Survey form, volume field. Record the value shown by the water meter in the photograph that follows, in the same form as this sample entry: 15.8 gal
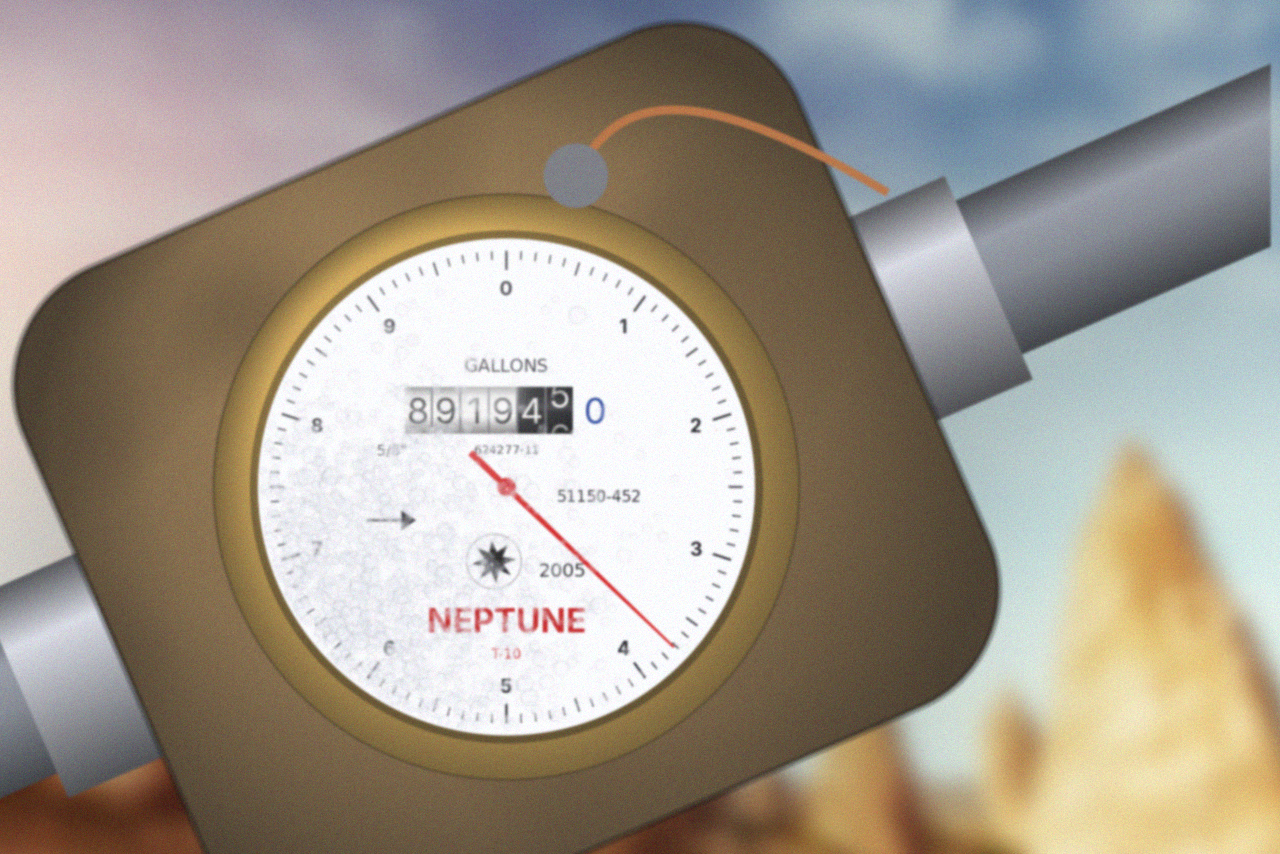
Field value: 8919453.7 gal
